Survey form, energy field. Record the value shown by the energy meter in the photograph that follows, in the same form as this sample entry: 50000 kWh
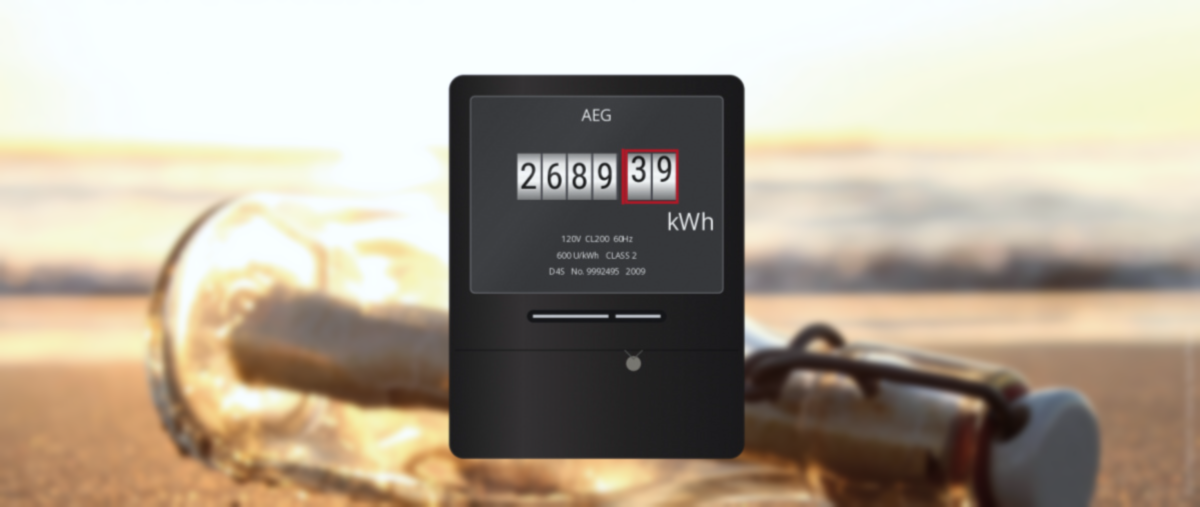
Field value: 2689.39 kWh
